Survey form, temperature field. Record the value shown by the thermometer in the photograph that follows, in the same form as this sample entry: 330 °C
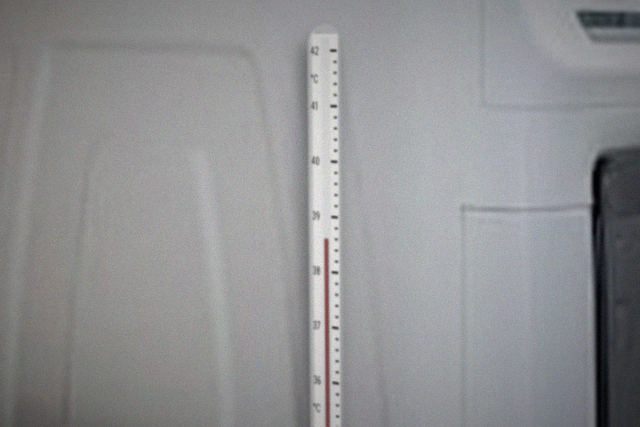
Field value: 38.6 °C
